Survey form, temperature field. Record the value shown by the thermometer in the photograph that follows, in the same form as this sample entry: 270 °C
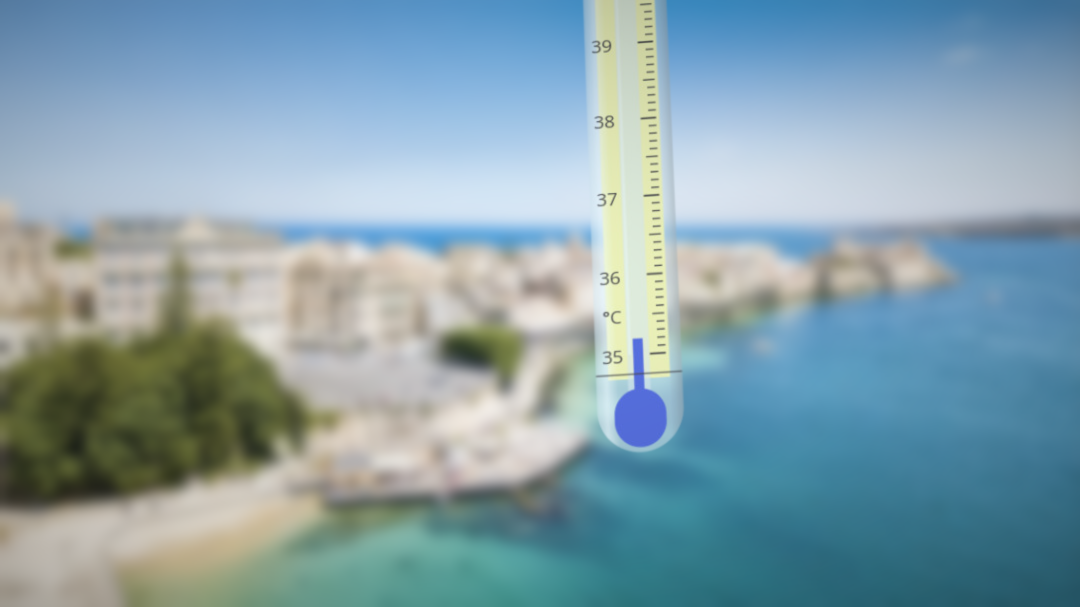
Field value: 35.2 °C
